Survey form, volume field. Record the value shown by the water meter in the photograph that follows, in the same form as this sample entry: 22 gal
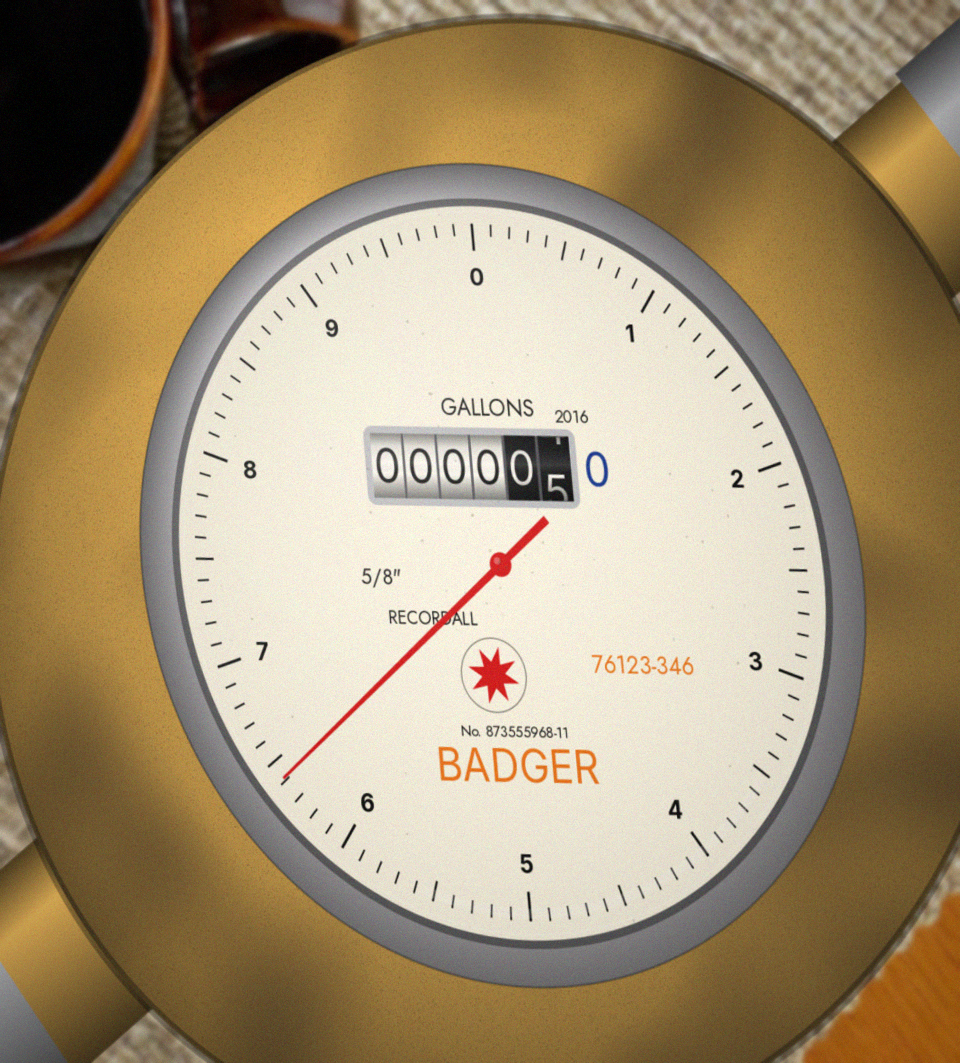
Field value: 46.4 gal
